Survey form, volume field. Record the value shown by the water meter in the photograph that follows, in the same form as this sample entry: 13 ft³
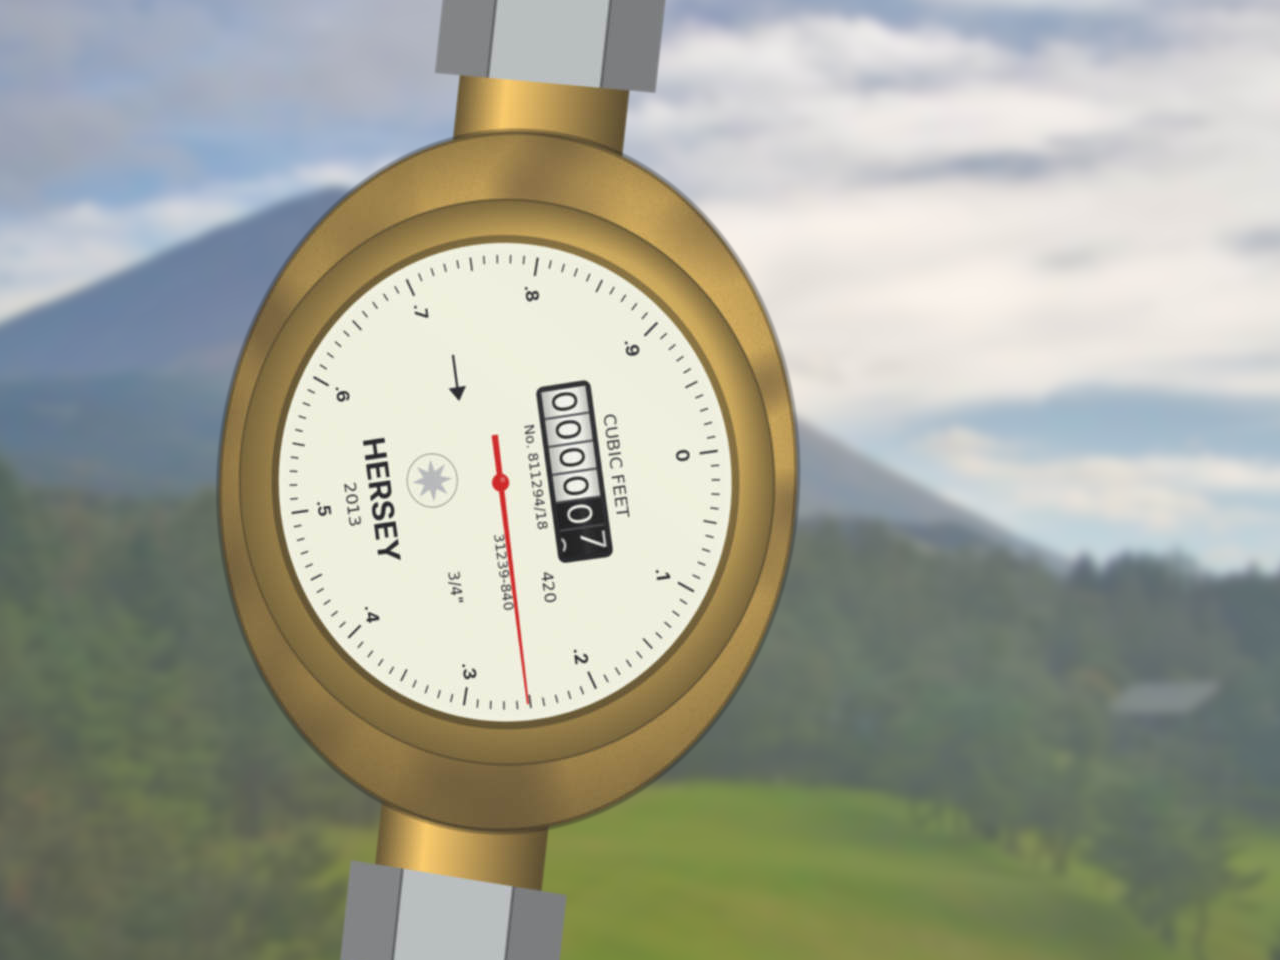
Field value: 7.25 ft³
